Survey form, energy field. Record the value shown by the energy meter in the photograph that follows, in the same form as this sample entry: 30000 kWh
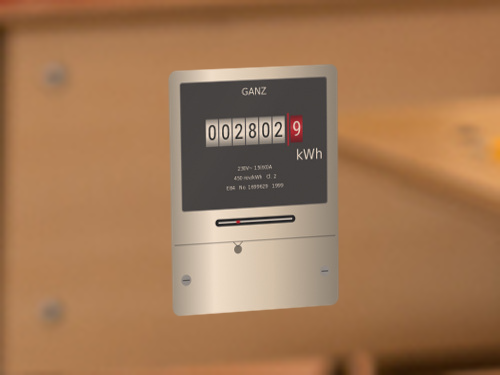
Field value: 2802.9 kWh
